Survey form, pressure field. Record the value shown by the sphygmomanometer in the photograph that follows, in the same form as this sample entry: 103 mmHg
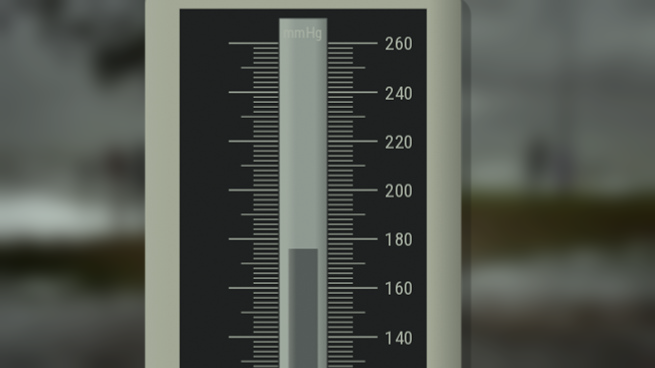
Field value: 176 mmHg
